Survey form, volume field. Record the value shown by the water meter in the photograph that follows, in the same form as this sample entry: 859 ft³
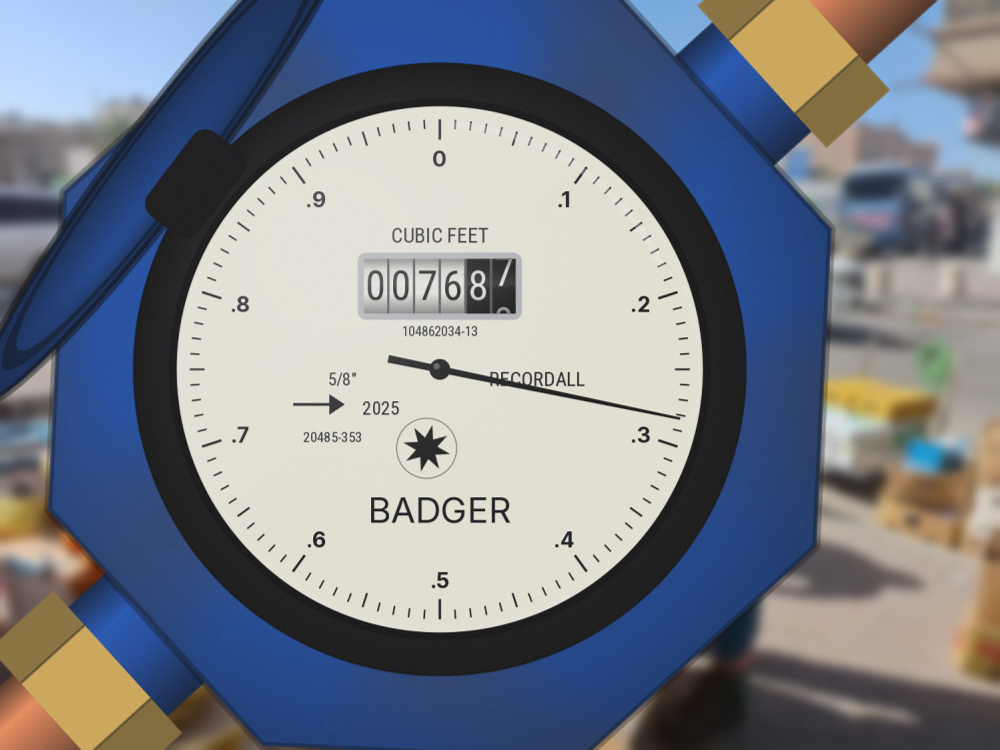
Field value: 7687.28 ft³
